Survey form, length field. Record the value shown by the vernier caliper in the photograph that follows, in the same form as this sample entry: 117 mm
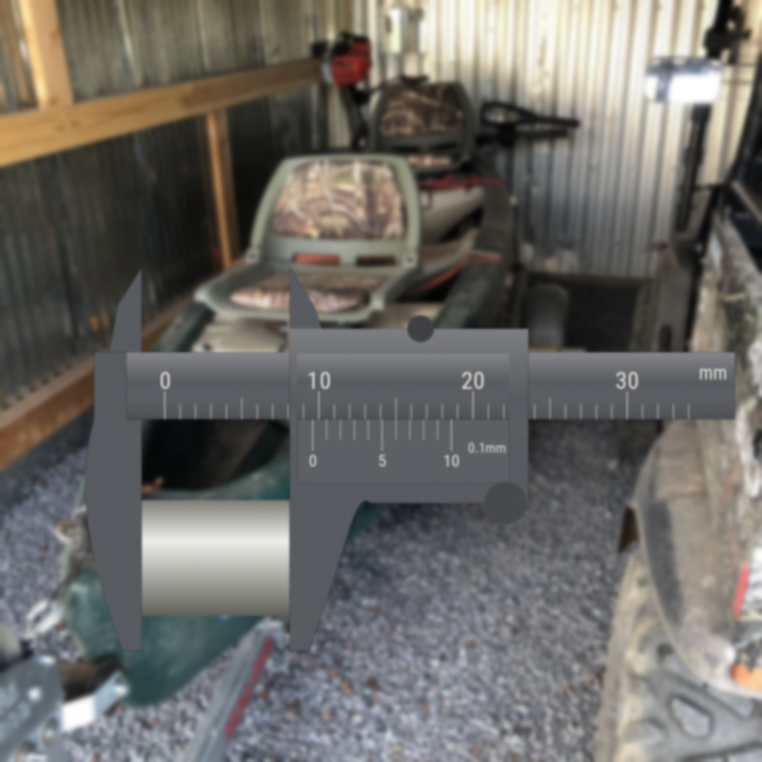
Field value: 9.6 mm
